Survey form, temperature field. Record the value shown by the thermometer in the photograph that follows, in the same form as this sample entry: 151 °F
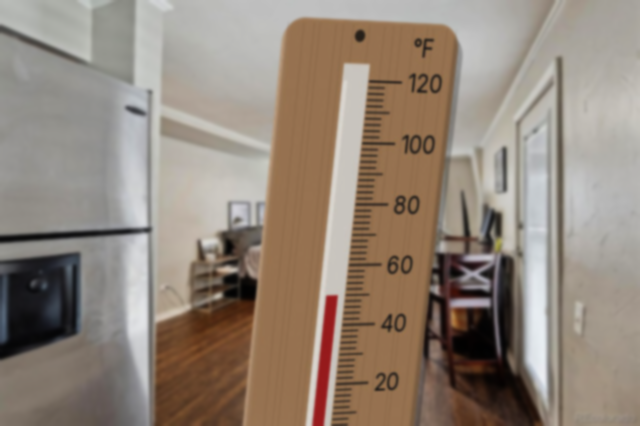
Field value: 50 °F
